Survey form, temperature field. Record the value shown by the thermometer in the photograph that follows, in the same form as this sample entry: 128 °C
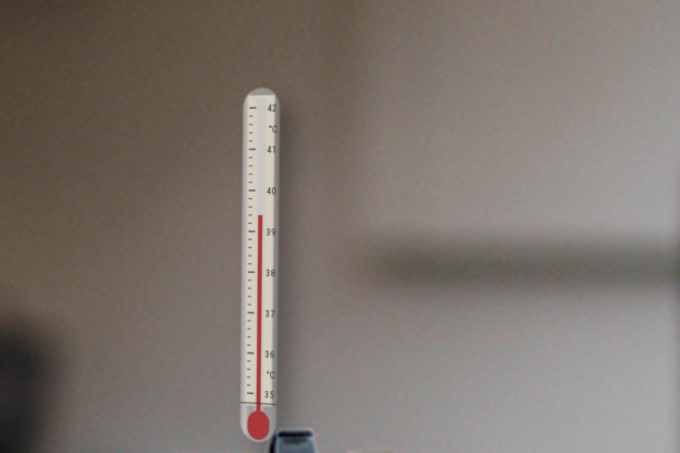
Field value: 39.4 °C
